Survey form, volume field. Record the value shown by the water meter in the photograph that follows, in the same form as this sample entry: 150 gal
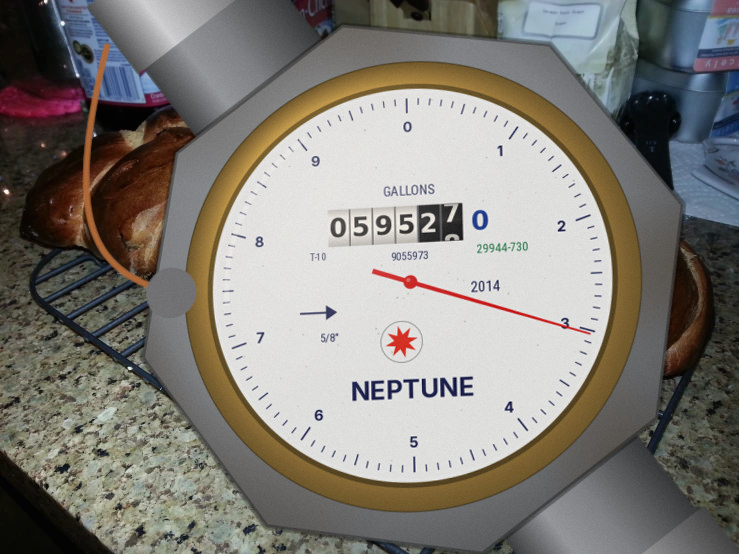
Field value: 595273.0 gal
